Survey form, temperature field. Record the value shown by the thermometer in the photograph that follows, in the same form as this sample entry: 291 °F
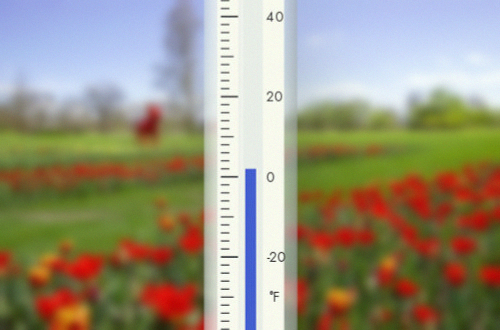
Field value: 2 °F
